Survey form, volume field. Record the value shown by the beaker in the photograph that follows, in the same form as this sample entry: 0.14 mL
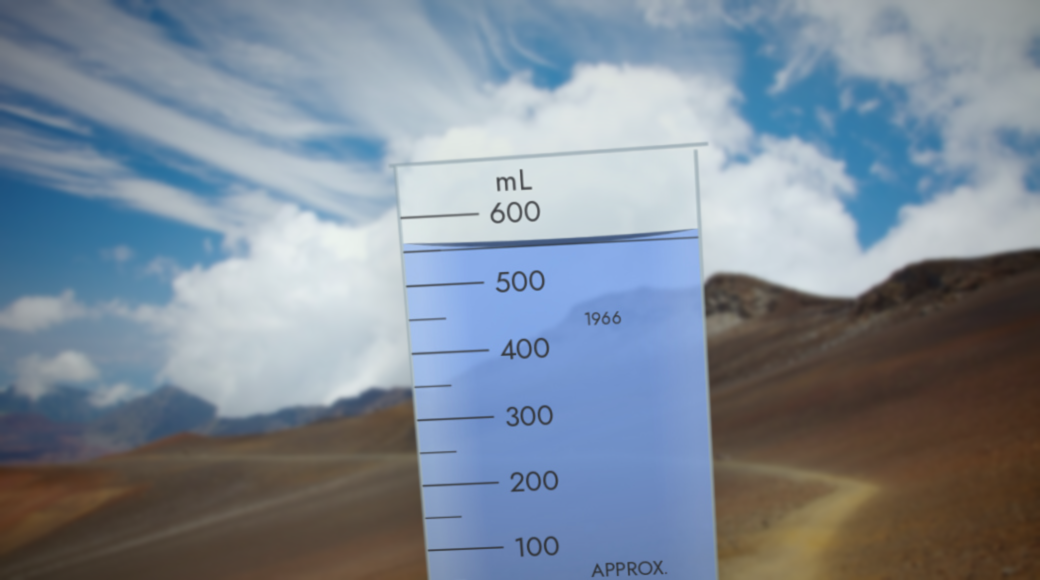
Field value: 550 mL
